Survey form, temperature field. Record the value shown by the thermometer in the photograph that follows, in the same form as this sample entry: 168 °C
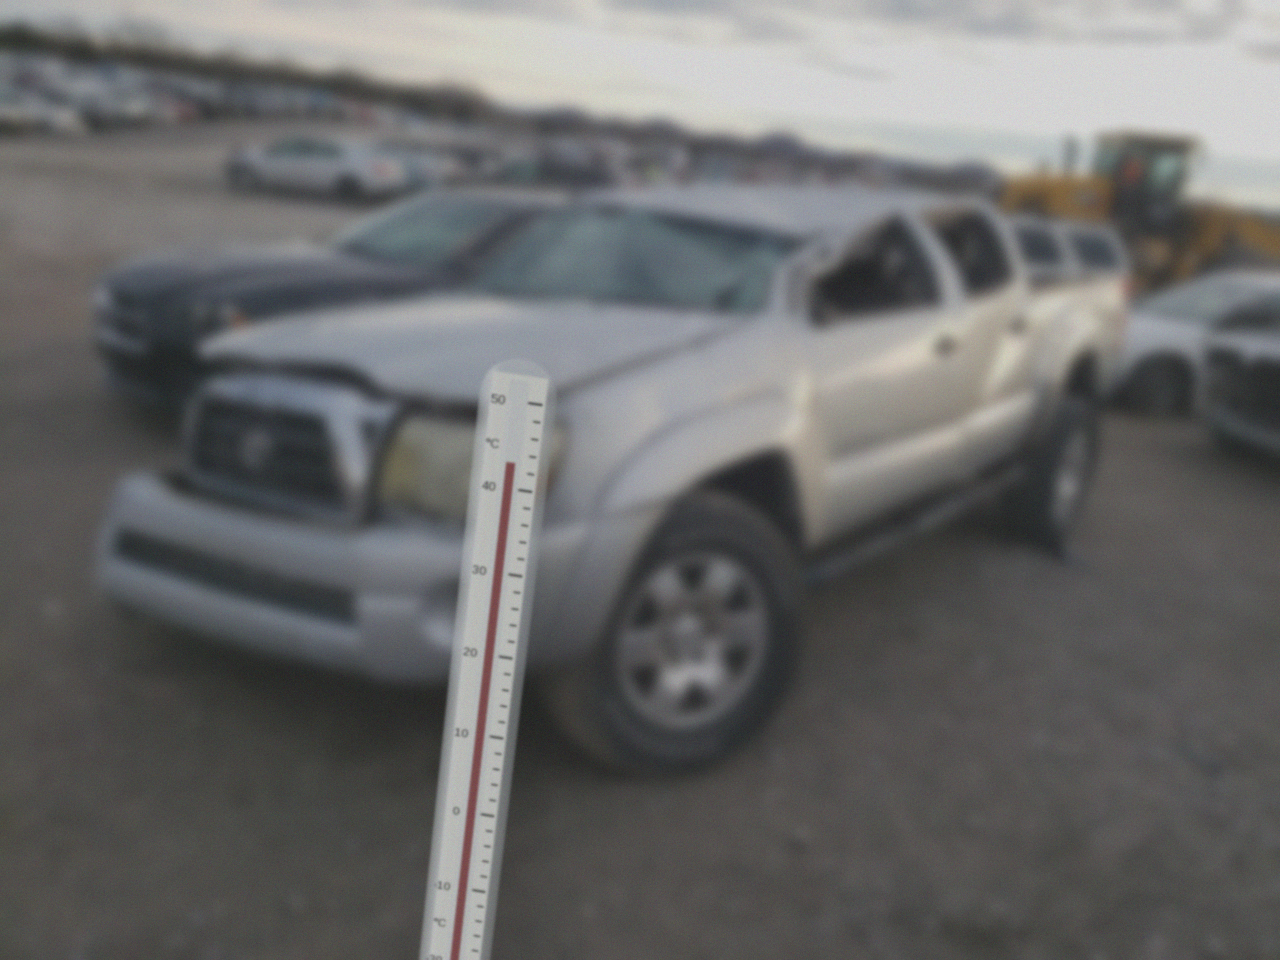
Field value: 43 °C
